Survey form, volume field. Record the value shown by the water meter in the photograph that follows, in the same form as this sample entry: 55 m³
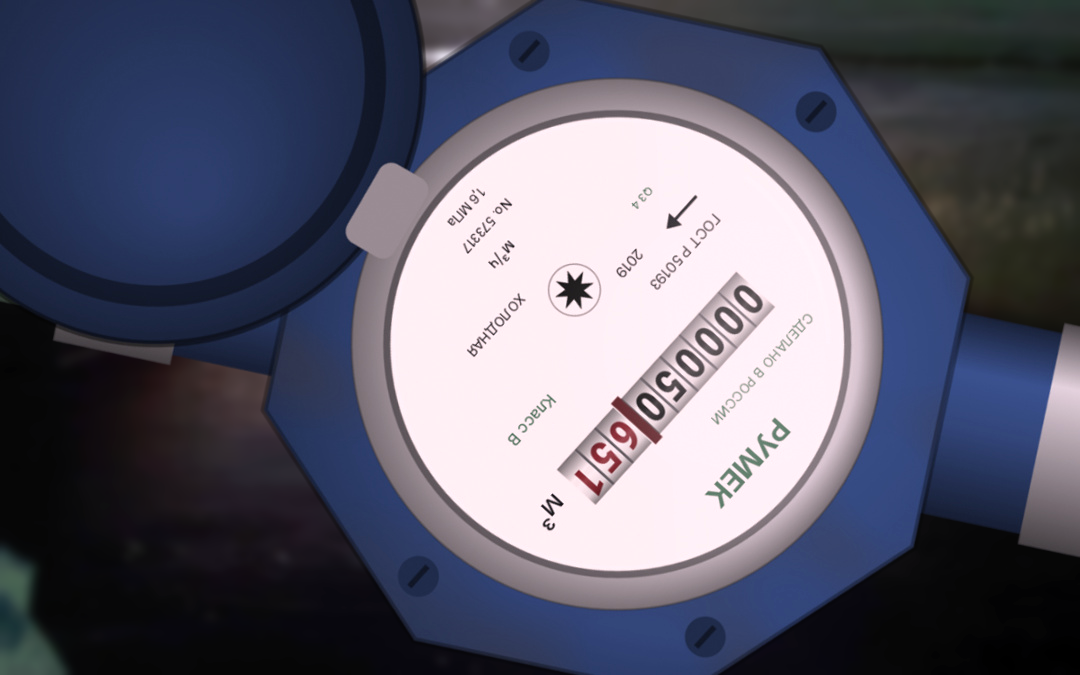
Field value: 50.651 m³
